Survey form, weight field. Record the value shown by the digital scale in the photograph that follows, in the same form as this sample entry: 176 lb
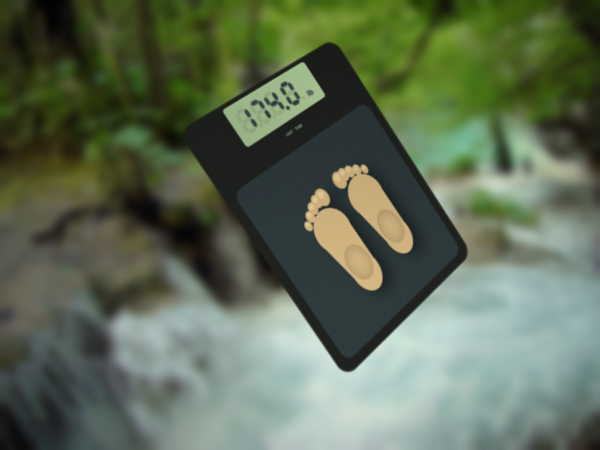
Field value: 174.0 lb
